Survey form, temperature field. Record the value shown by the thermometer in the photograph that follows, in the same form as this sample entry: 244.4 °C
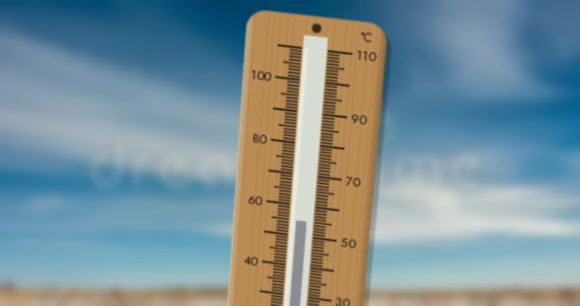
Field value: 55 °C
